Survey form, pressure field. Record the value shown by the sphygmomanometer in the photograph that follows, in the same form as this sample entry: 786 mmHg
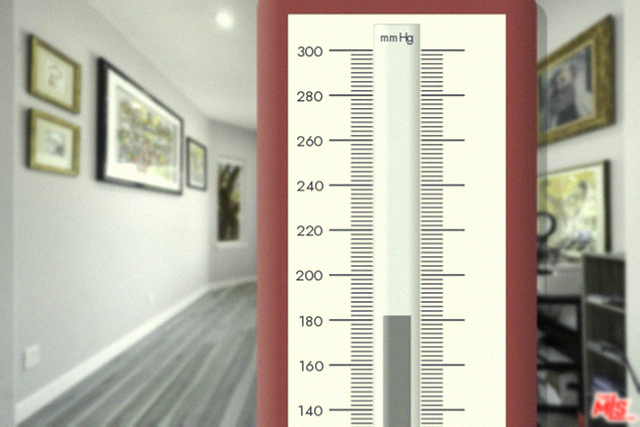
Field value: 182 mmHg
